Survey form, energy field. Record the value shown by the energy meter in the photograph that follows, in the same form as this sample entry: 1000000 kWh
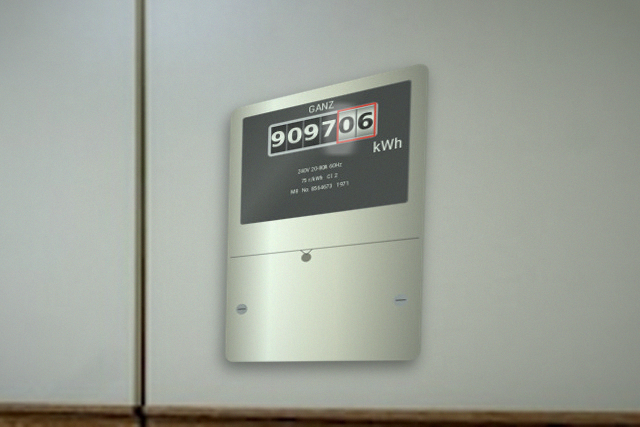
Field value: 9097.06 kWh
